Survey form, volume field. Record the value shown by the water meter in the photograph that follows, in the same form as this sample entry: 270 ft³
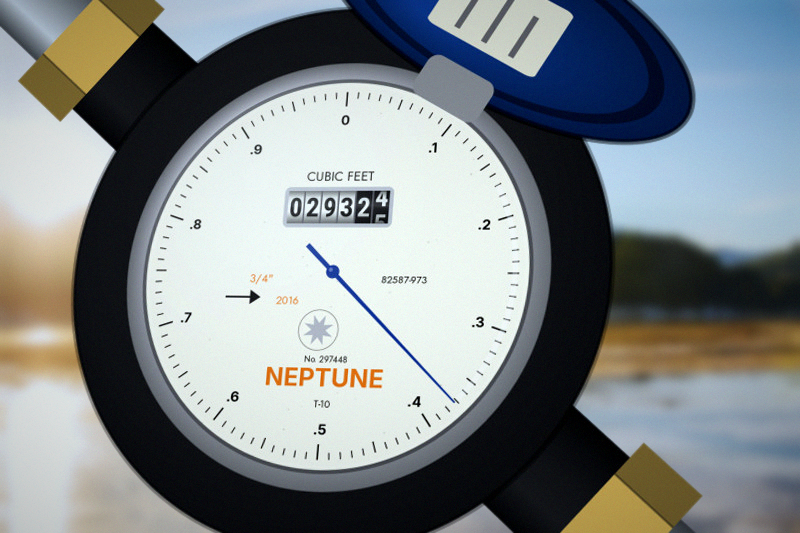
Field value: 29324.37 ft³
